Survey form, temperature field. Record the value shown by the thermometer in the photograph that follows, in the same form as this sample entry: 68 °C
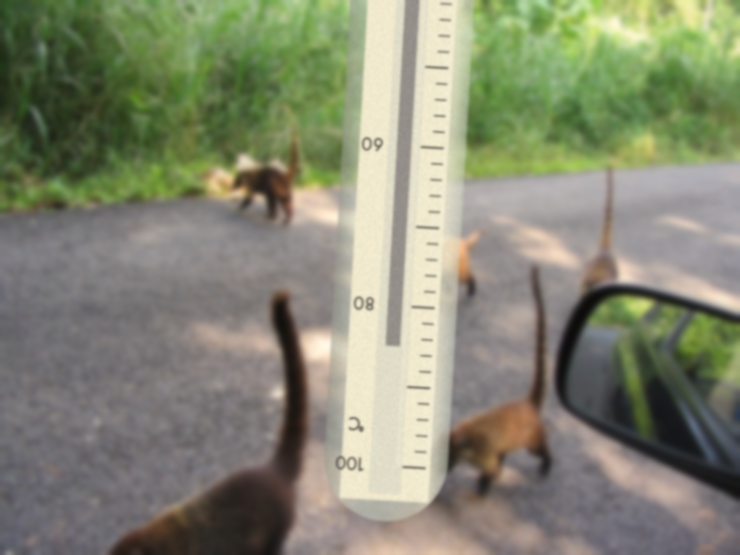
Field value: 85 °C
